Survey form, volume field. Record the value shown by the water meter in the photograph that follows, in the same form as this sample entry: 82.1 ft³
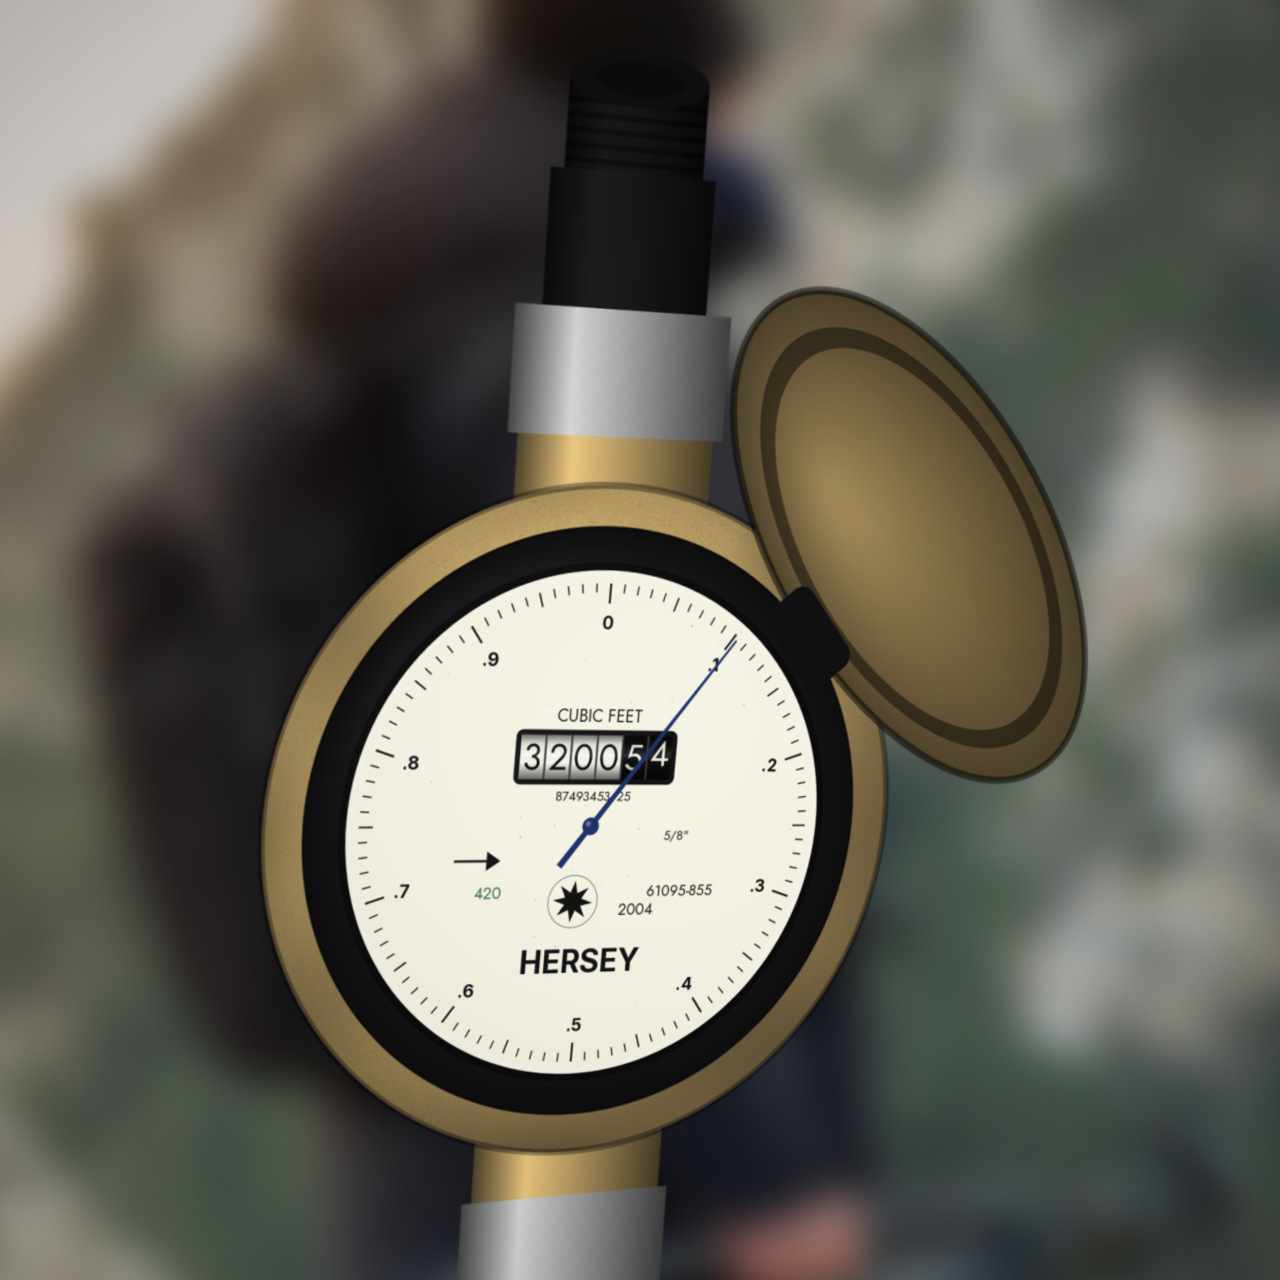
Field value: 320054.10 ft³
